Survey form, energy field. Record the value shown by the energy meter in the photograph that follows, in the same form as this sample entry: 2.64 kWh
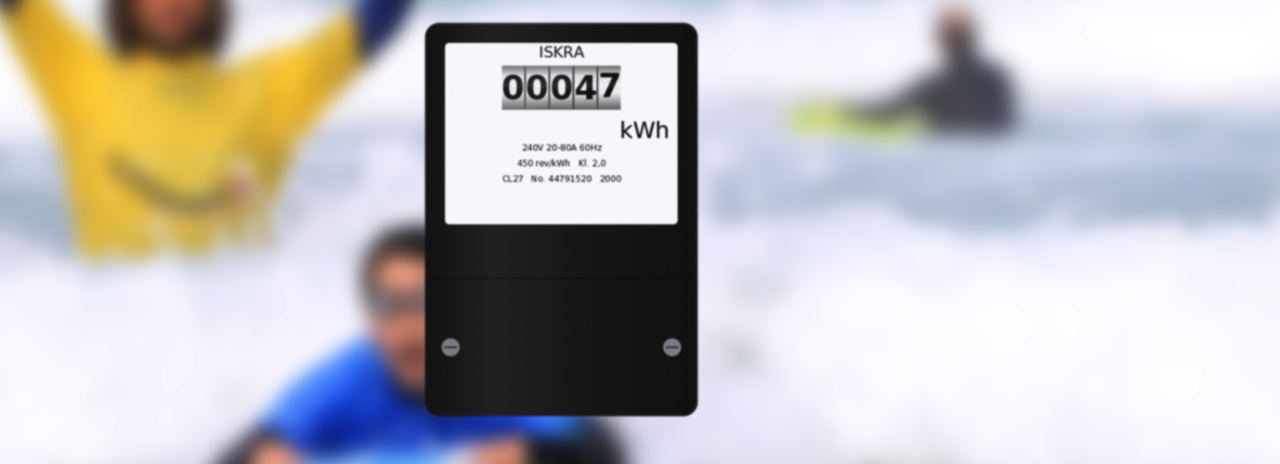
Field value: 47 kWh
